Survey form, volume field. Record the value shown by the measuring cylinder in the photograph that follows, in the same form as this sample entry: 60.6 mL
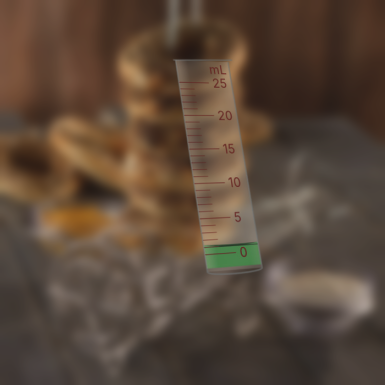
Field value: 1 mL
